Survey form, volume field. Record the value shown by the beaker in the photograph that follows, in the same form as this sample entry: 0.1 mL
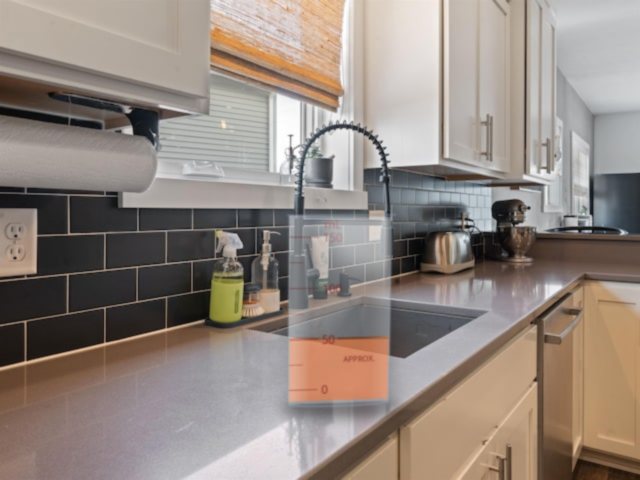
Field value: 50 mL
